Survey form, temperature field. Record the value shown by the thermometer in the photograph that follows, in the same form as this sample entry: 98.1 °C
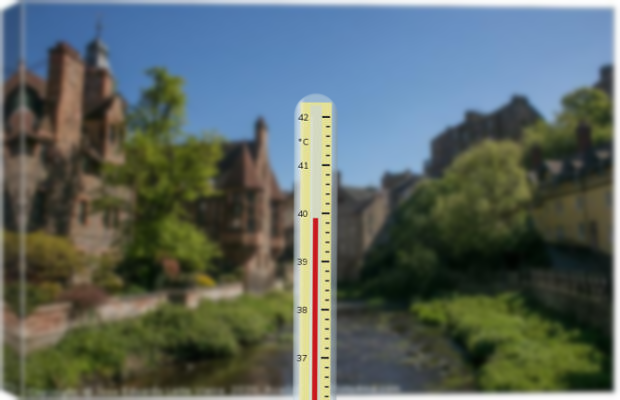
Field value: 39.9 °C
